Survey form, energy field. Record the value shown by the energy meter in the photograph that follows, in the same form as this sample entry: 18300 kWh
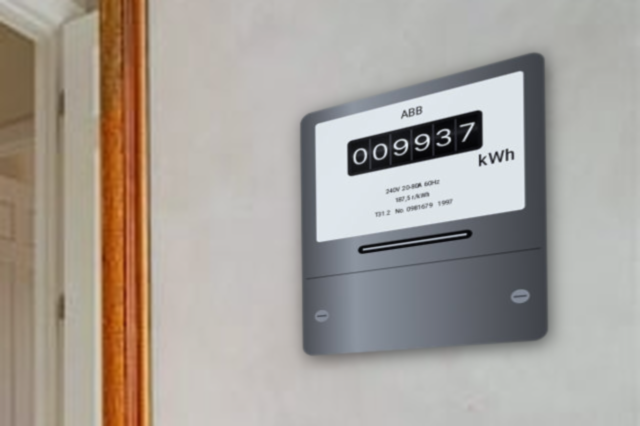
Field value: 9937 kWh
